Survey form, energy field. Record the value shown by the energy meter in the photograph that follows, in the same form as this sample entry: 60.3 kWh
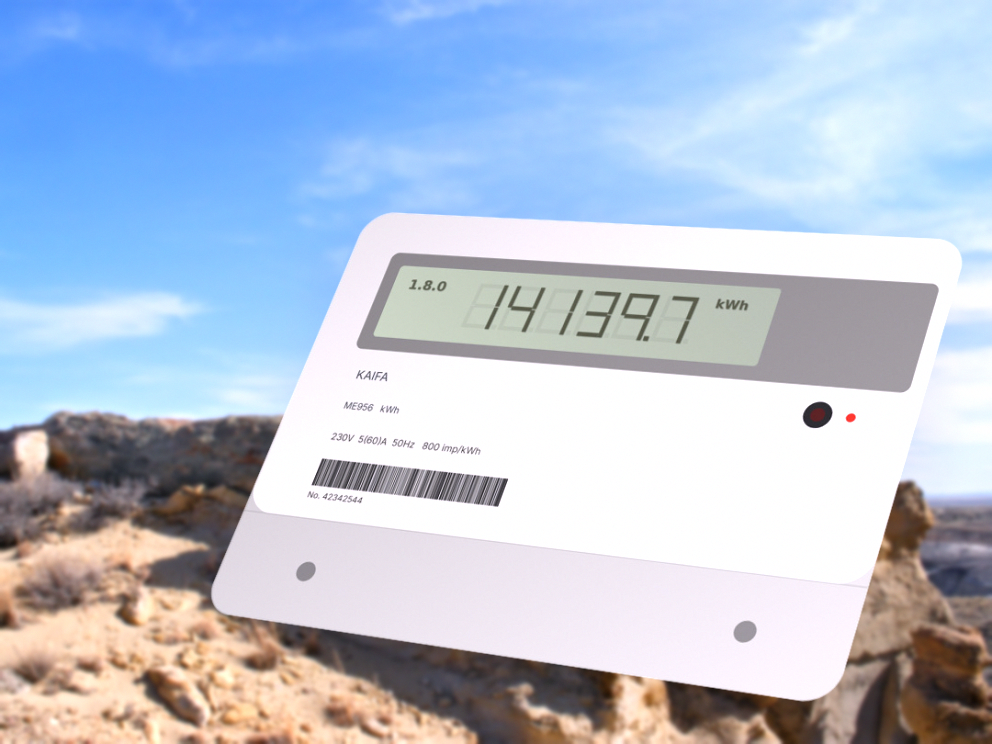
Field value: 14139.7 kWh
